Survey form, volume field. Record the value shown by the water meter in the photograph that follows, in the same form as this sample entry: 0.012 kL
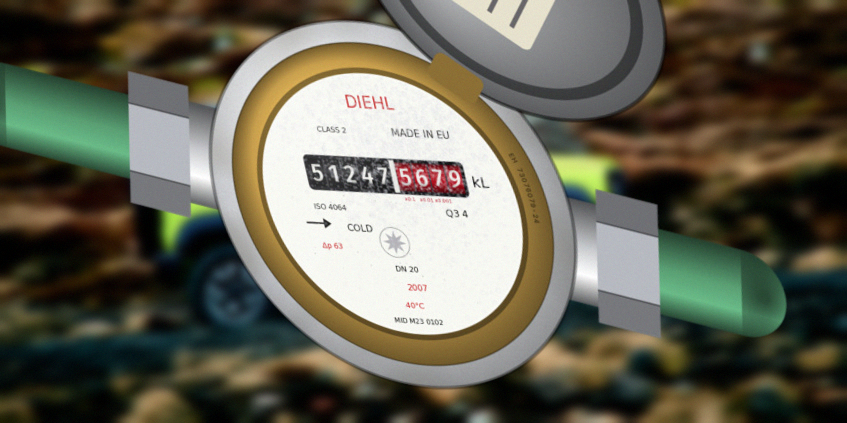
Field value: 51247.5679 kL
